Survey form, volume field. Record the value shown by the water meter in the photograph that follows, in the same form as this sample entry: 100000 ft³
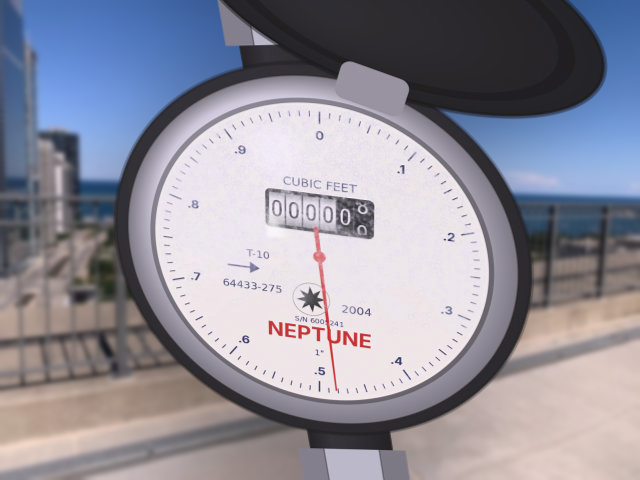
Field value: 8.48 ft³
